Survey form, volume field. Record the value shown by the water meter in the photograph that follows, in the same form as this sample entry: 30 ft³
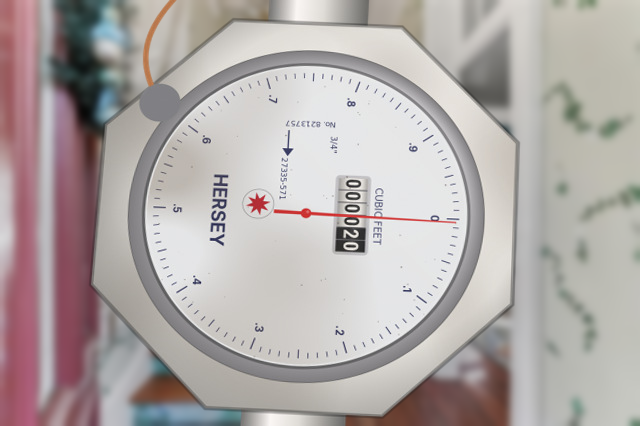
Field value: 20.00 ft³
